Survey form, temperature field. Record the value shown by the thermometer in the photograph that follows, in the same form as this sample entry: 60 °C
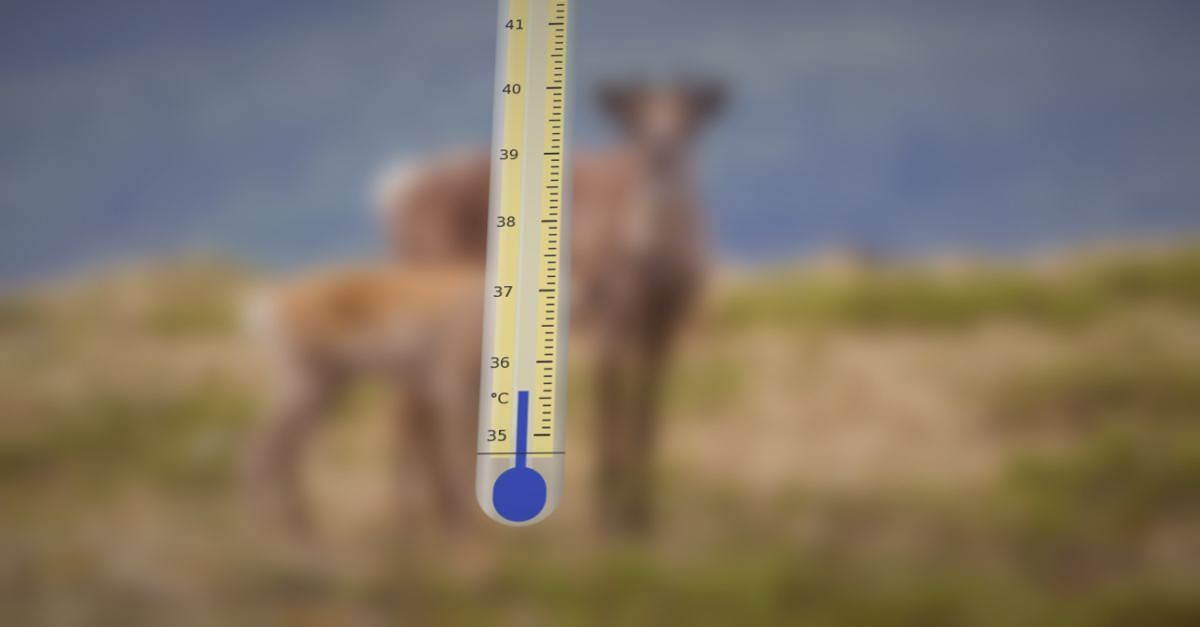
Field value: 35.6 °C
